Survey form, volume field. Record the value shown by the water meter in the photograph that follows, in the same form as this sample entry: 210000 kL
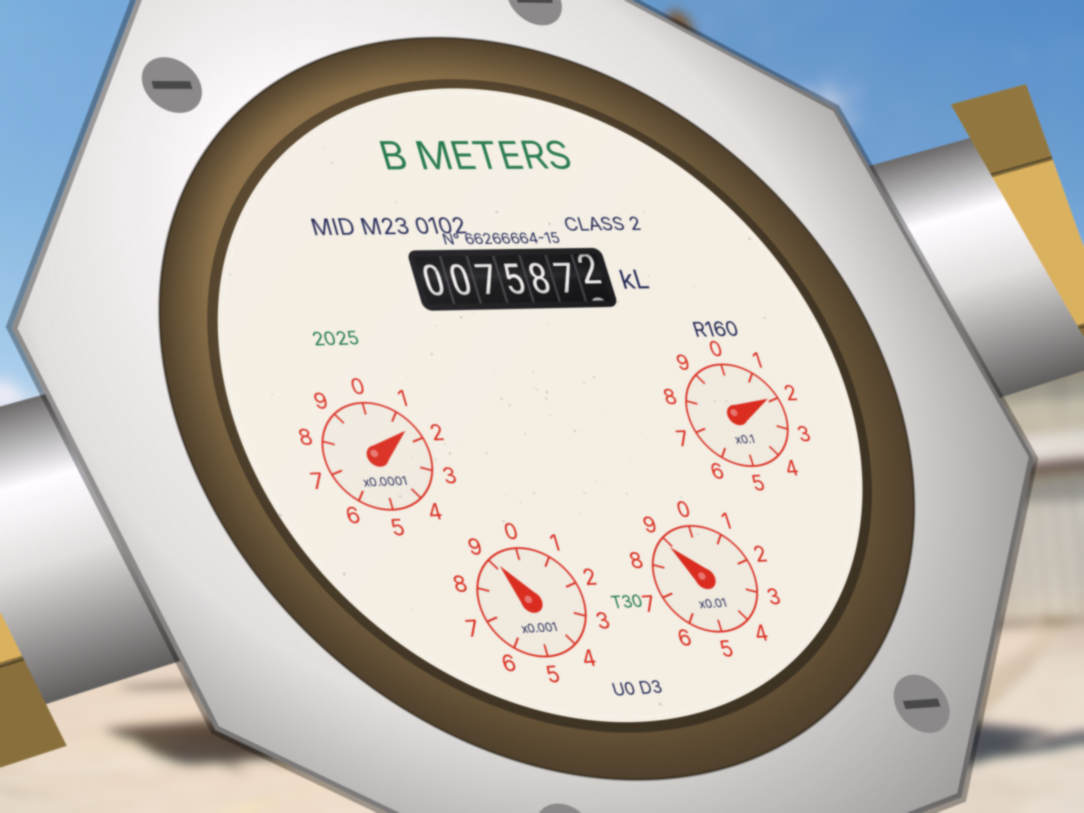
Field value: 75872.1891 kL
